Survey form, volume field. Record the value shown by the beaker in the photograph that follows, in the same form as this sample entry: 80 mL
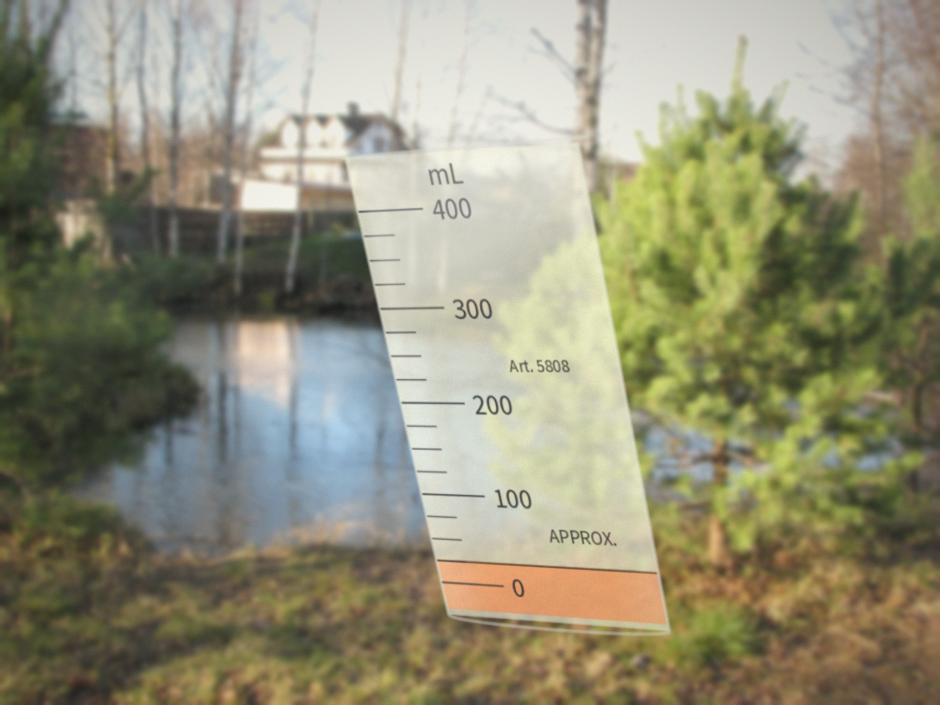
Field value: 25 mL
